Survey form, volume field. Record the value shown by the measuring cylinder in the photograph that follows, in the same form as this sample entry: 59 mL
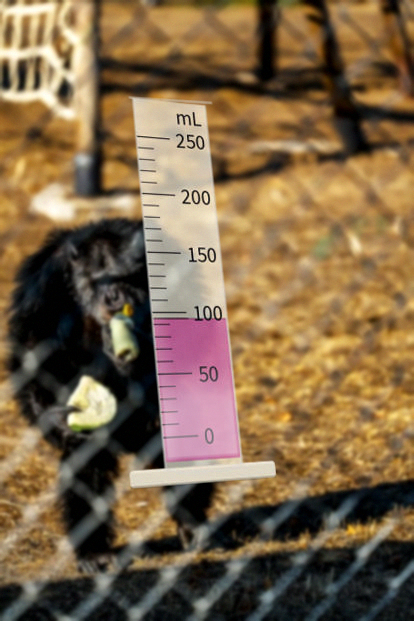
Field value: 95 mL
